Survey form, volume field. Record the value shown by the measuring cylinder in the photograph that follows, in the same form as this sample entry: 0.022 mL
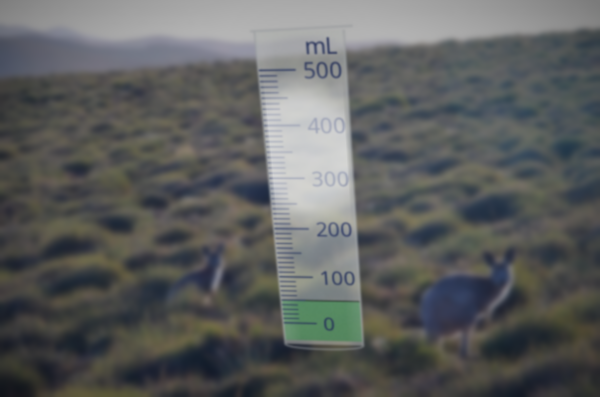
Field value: 50 mL
